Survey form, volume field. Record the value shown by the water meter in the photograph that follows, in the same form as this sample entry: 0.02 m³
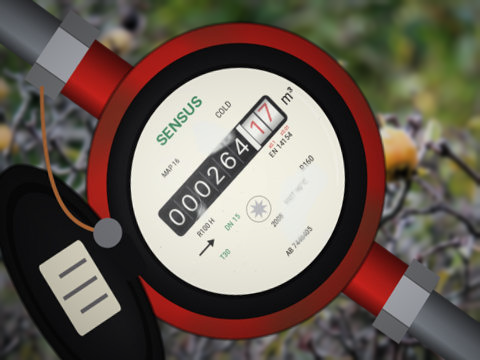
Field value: 264.17 m³
